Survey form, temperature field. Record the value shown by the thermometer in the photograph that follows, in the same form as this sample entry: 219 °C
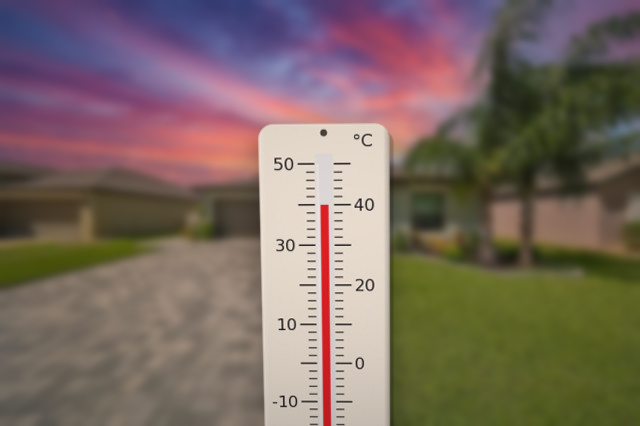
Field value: 40 °C
